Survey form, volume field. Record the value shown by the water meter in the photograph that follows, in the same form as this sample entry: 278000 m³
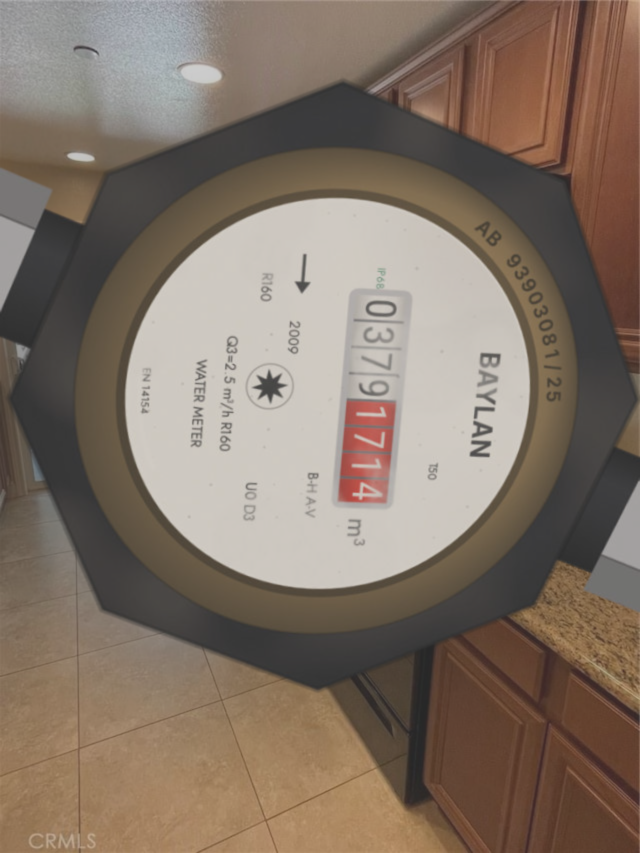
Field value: 379.1714 m³
